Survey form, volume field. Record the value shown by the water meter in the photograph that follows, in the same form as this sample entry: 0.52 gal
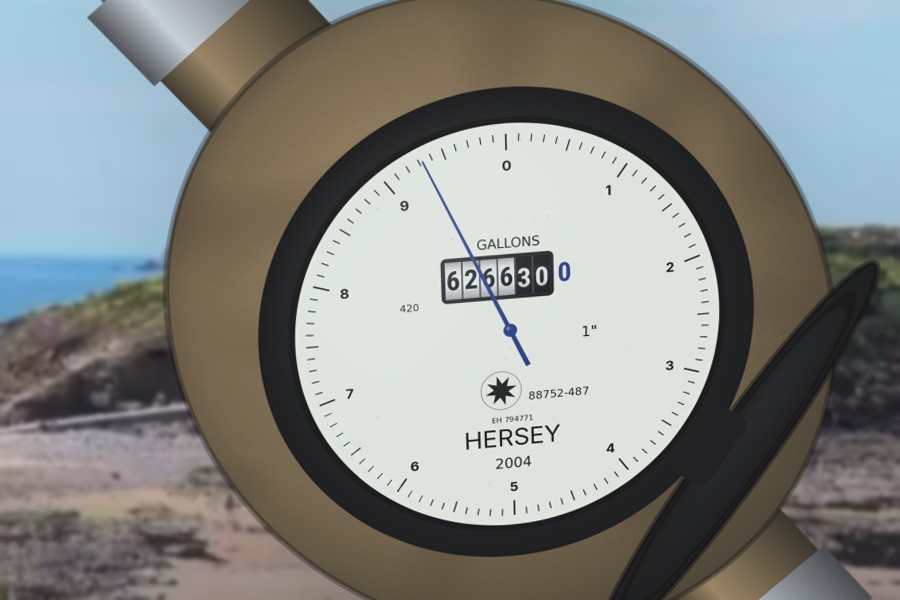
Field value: 6266299.3 gal
